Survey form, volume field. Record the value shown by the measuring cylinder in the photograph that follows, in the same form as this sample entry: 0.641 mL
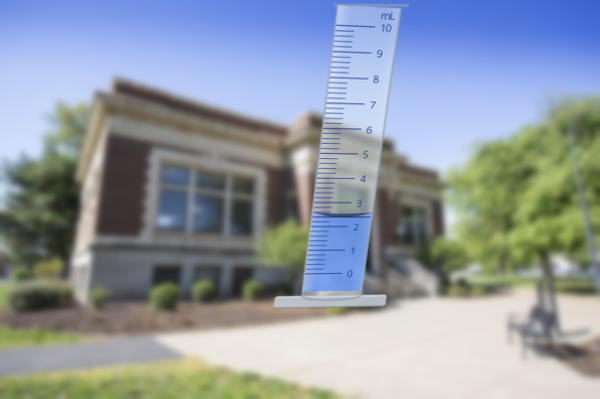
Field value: 2.4 mL
